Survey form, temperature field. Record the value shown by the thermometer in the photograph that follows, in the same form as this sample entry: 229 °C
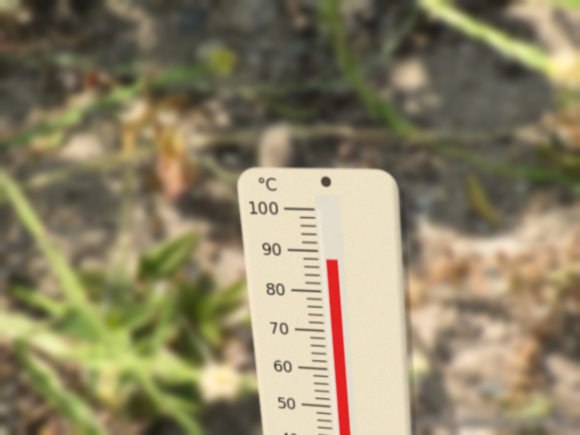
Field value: 88 °C
